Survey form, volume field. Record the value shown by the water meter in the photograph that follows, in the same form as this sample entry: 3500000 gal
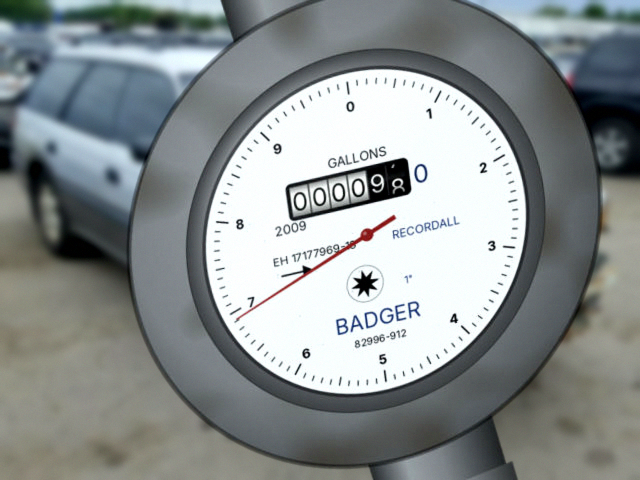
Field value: 976.9 gal
